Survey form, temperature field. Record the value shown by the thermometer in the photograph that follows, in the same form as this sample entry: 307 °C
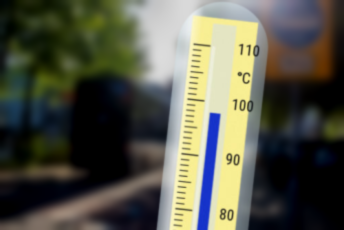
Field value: 98 °C
